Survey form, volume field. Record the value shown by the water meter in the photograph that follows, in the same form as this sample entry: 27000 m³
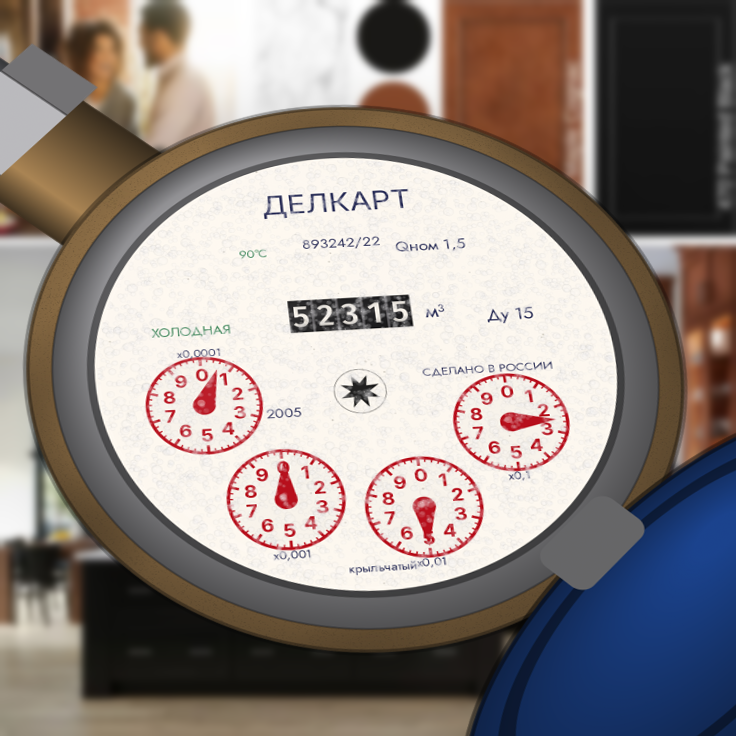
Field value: 52315.2500 m³
